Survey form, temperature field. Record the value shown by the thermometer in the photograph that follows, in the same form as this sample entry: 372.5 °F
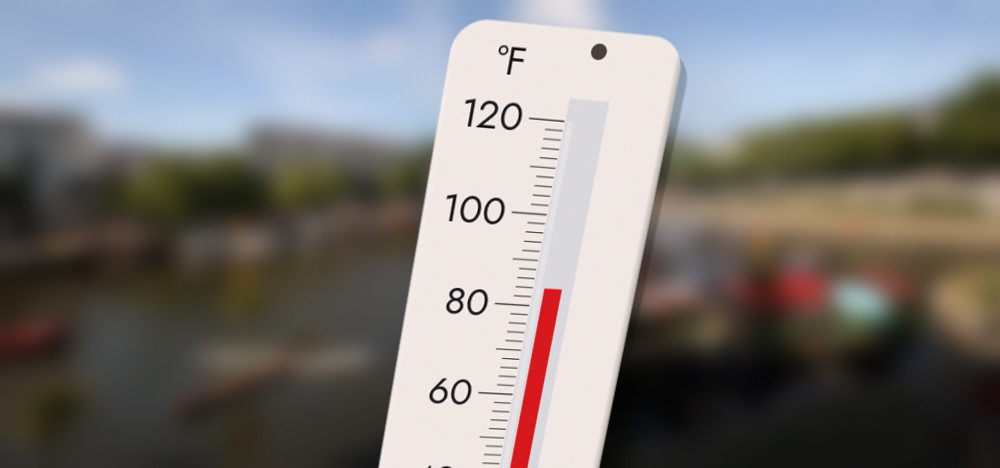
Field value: 84 °F
